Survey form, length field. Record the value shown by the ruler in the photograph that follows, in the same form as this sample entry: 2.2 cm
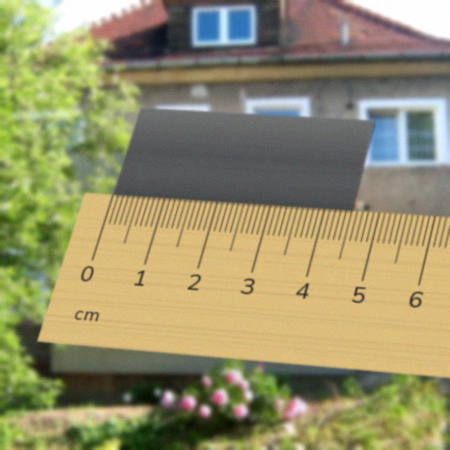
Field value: 4.5 cm
